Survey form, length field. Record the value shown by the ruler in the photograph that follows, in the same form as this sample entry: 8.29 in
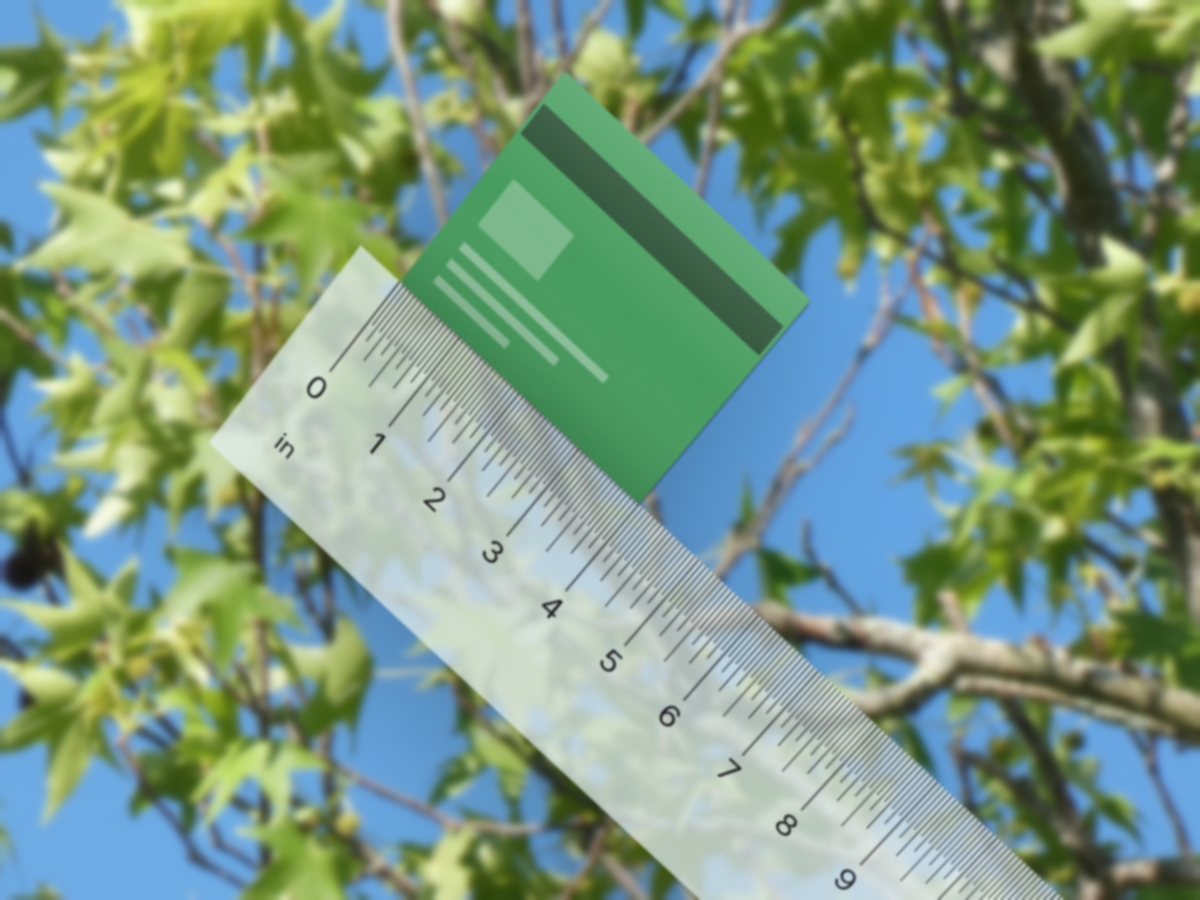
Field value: 4 in
